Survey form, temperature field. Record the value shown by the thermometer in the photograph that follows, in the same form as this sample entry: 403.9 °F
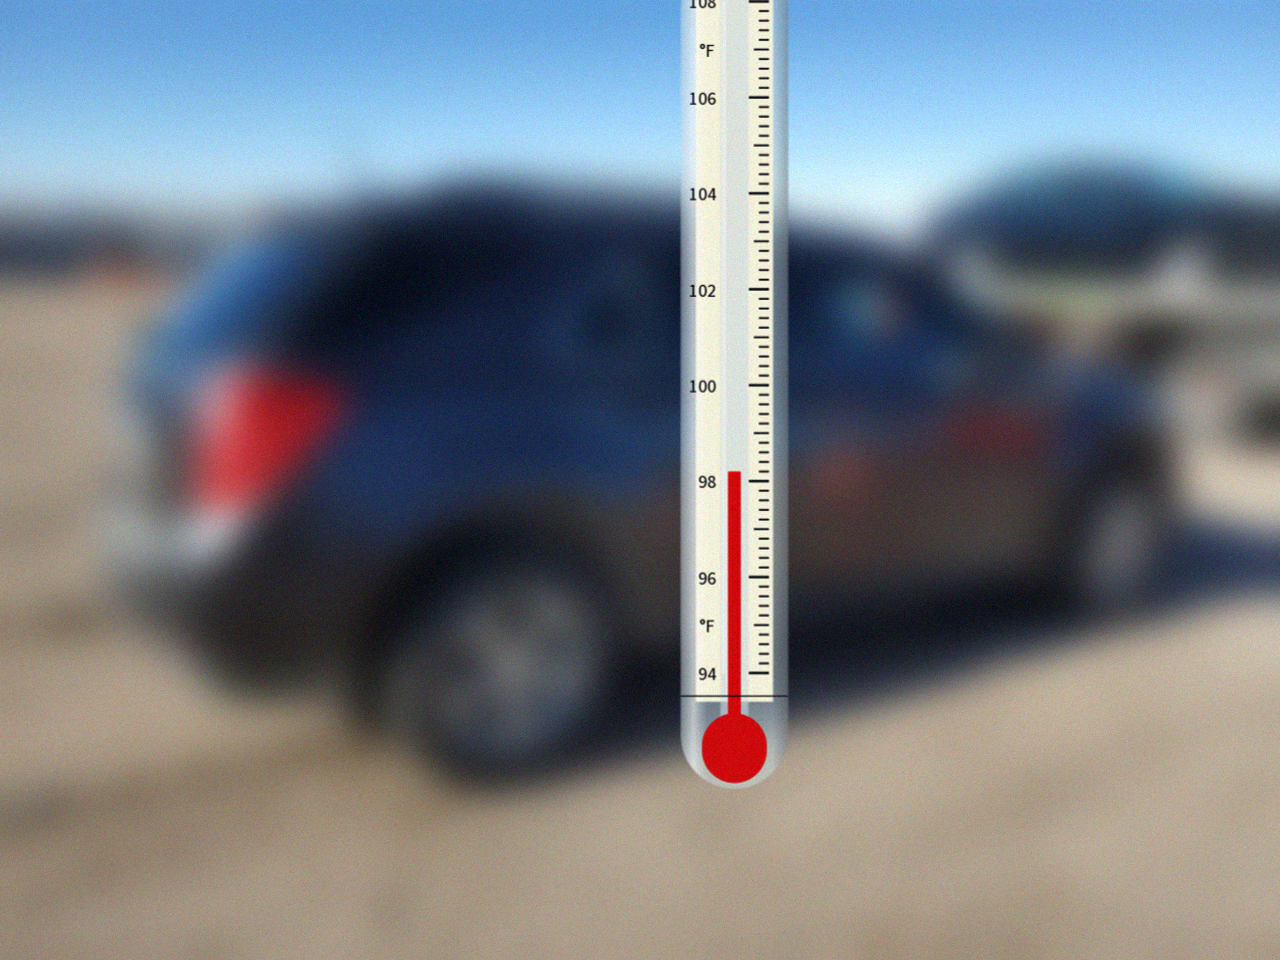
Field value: 98.2 °F
